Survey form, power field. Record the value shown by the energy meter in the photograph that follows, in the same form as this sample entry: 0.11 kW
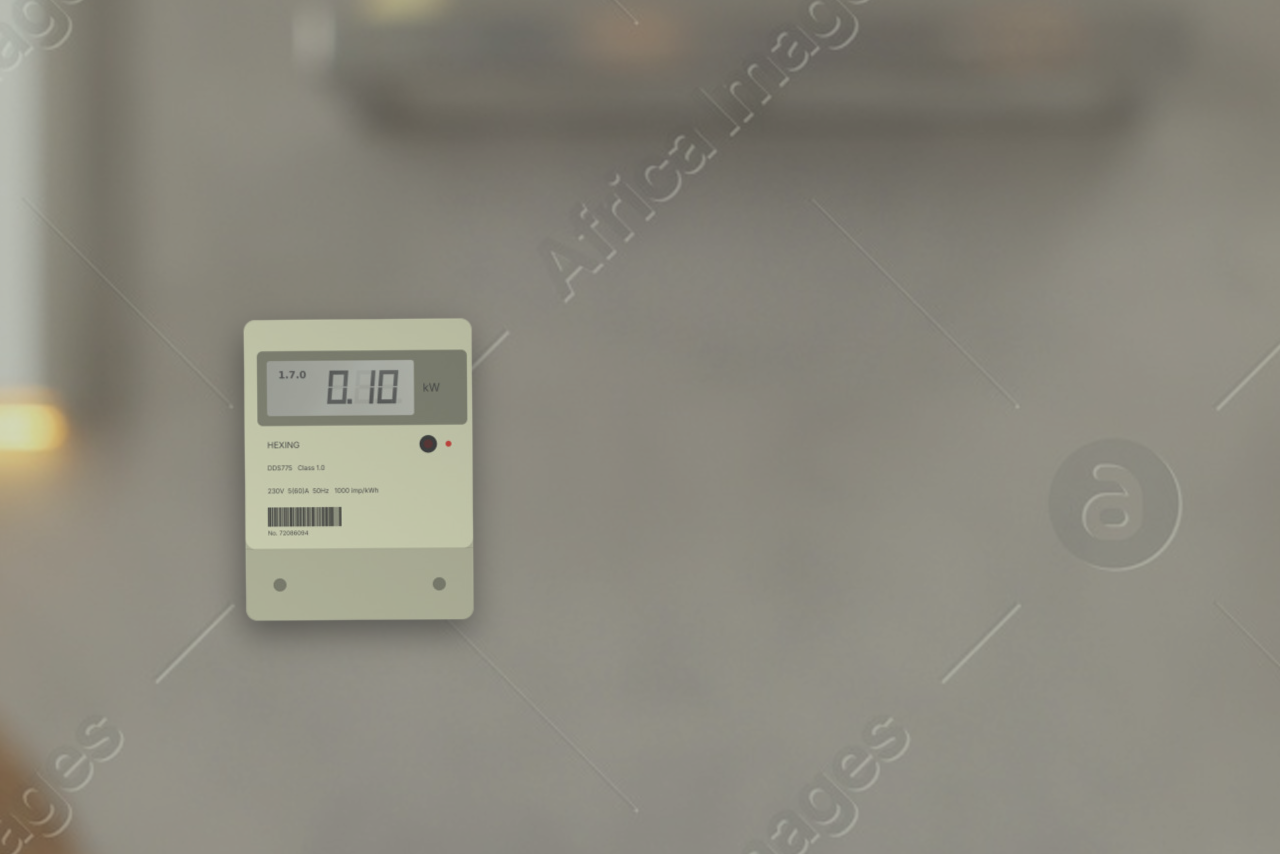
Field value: 0.10 kW
